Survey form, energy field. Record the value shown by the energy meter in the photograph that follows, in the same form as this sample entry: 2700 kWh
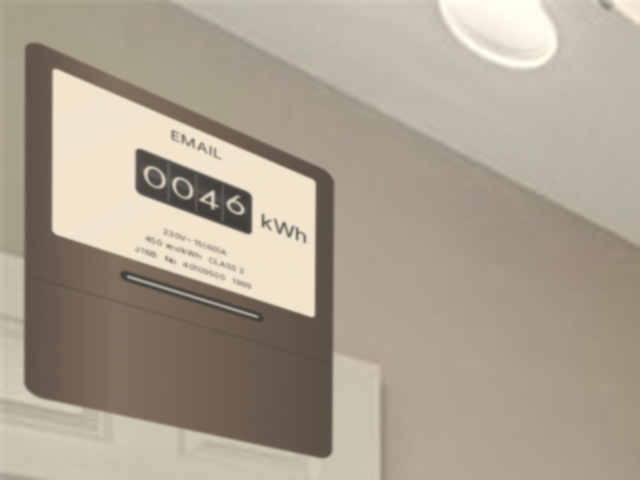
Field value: 46 kWh
